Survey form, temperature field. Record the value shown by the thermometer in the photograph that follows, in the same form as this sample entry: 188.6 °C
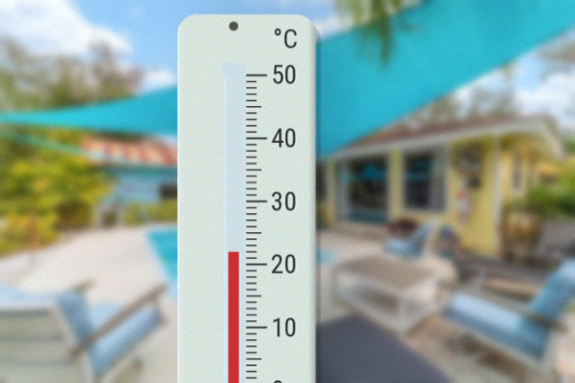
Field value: 22 °C
